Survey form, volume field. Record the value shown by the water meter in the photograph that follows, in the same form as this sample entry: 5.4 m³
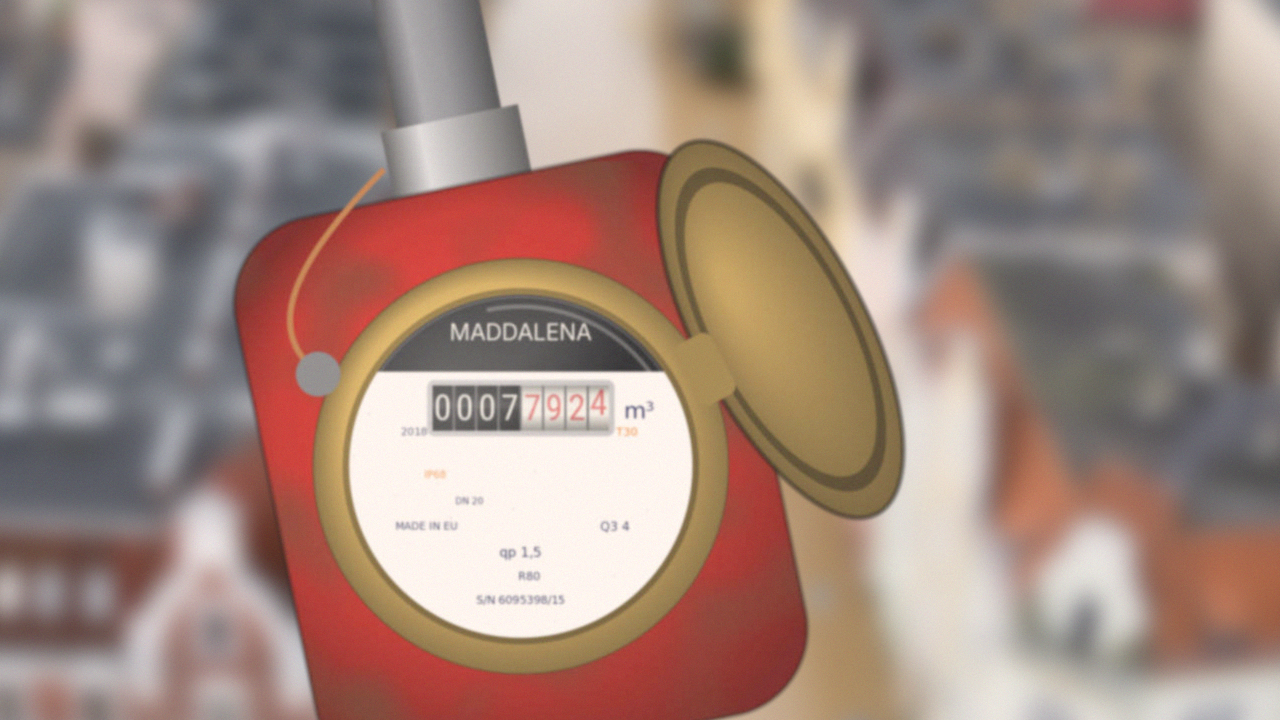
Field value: 7.7924 m³
